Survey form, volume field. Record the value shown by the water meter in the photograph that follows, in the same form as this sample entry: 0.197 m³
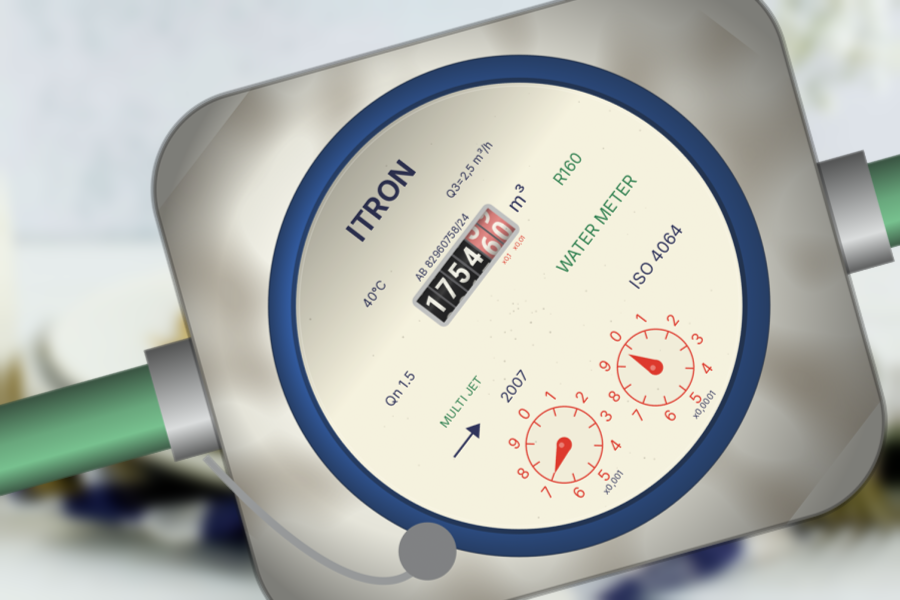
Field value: 1754.5969 m³
